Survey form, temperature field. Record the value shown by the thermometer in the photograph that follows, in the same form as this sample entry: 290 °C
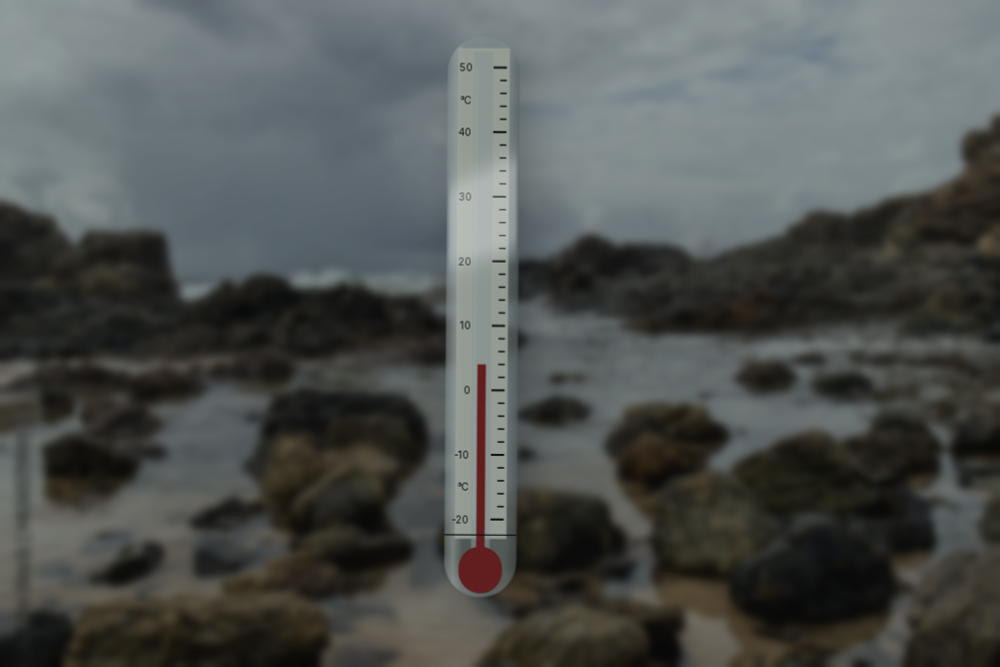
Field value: 4 °C
